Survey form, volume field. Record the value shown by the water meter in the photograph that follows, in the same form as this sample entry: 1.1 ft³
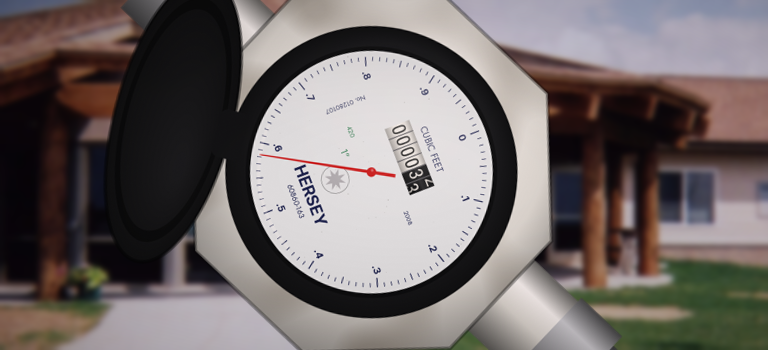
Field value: 32.58 ft³
